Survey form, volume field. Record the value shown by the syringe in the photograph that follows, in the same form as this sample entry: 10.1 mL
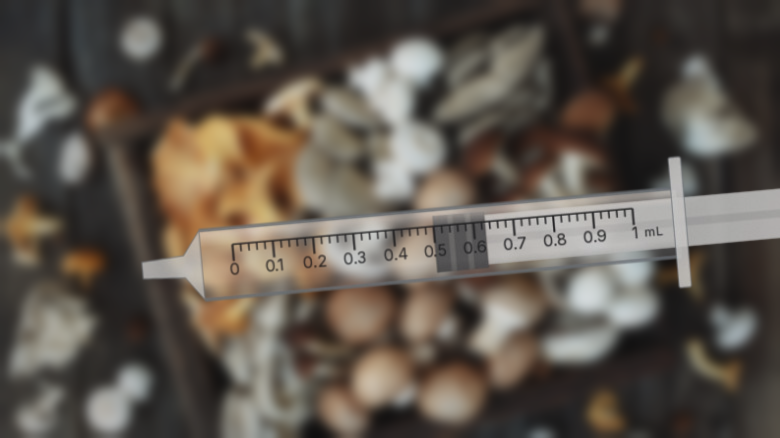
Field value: 0.5 mL
